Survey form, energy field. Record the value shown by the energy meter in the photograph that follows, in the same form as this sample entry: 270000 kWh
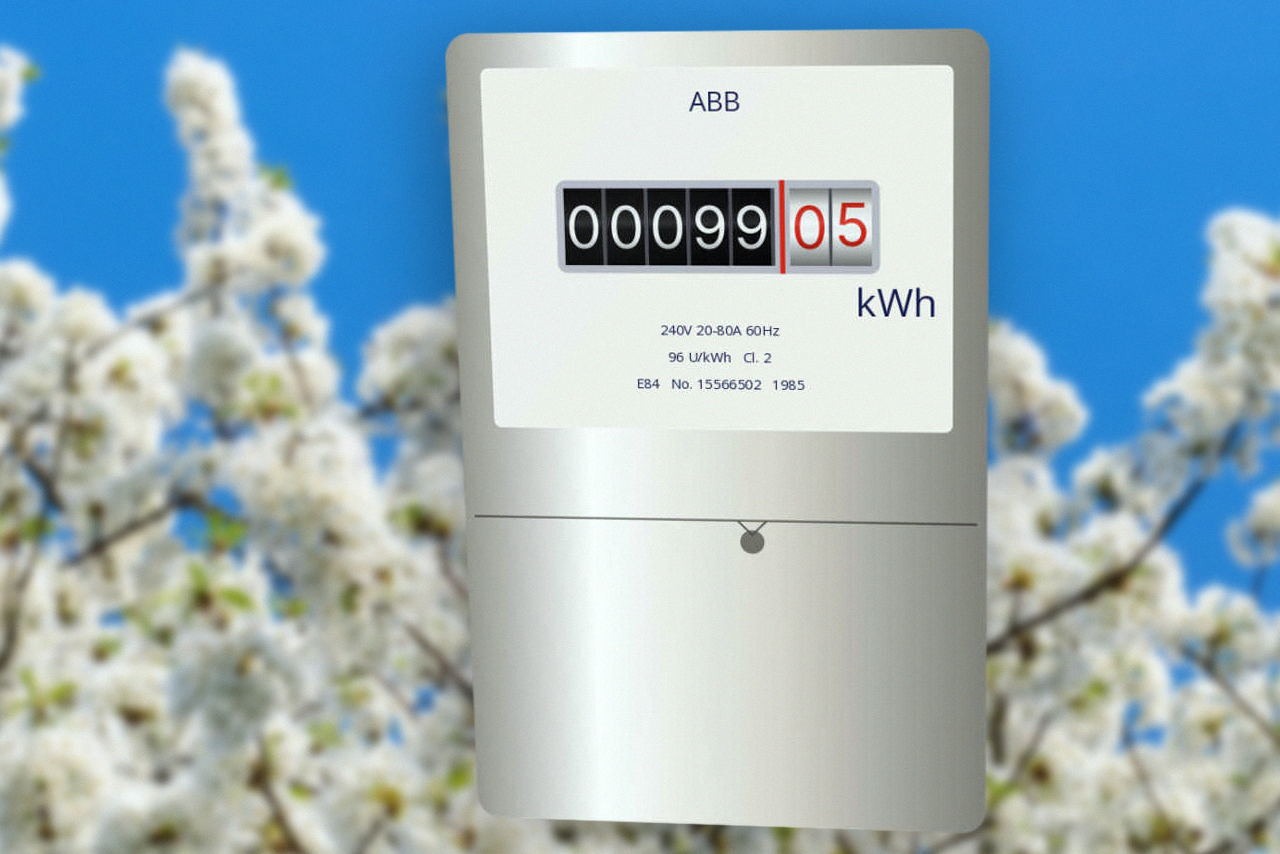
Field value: 99.05 kWh
